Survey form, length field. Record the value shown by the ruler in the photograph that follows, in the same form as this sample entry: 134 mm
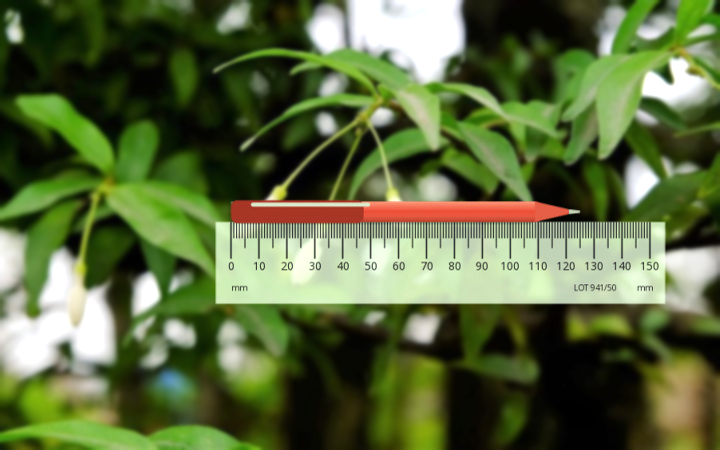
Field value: 125 mm
